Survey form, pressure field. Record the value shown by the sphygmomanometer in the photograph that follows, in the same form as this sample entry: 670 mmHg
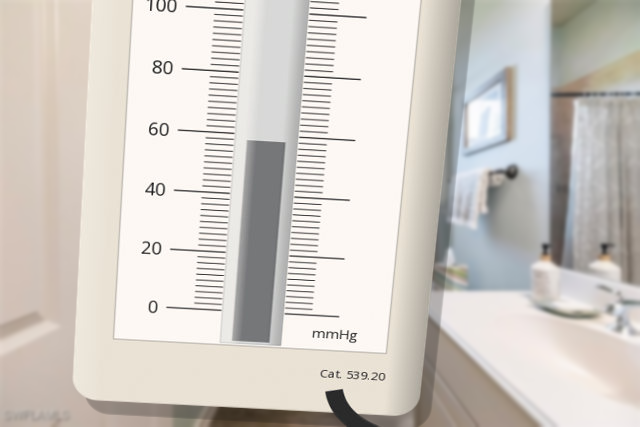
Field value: 58 mmHg
